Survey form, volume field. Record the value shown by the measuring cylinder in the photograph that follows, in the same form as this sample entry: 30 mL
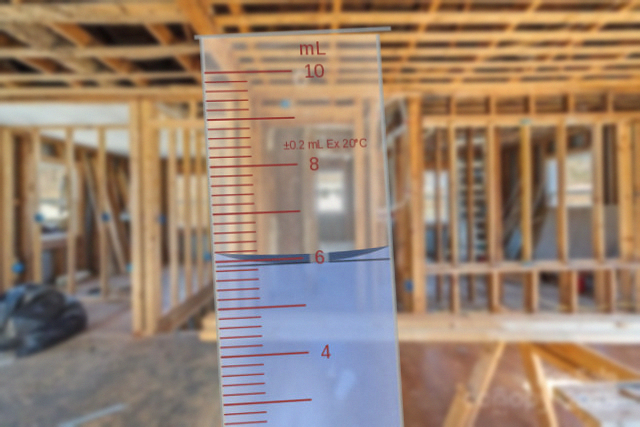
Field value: 5.9 mL
